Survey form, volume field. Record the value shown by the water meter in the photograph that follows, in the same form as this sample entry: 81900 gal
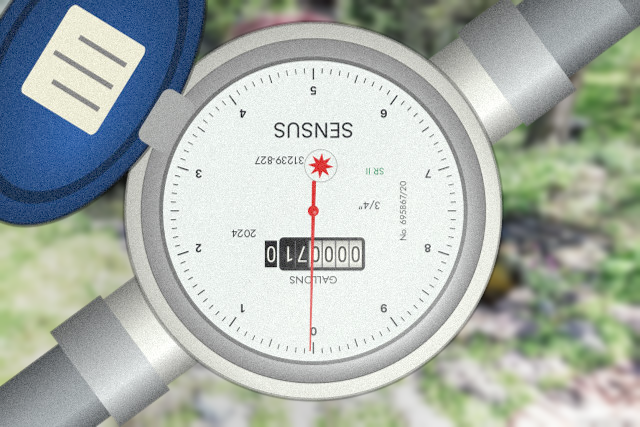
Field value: 710.0 gal
